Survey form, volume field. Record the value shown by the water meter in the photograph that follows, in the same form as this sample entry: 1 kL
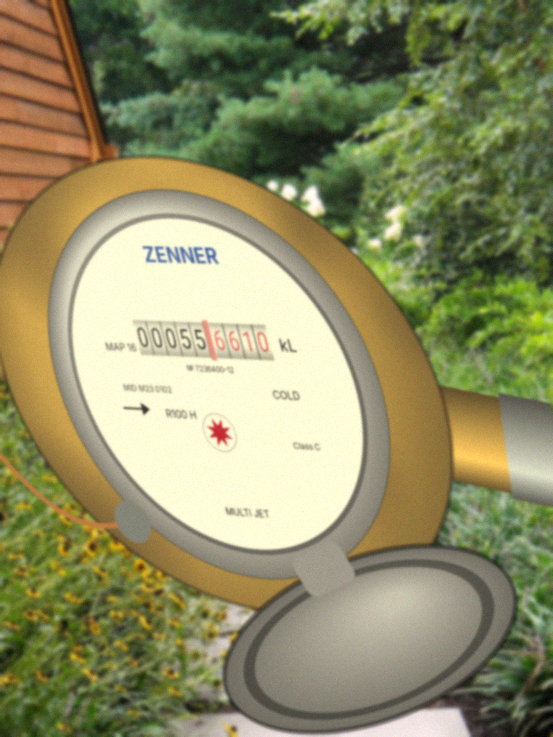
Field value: 55.6610 kL
